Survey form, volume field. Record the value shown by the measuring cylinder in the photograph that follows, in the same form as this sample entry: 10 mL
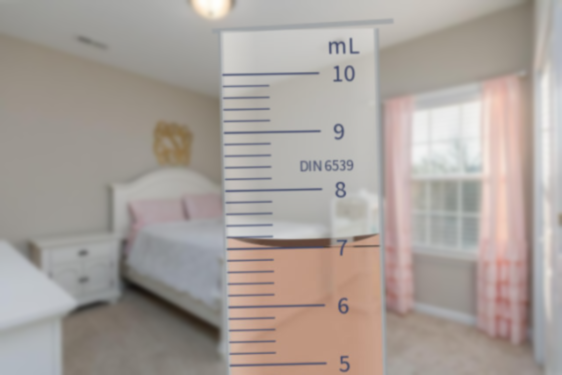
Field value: 7 mL
